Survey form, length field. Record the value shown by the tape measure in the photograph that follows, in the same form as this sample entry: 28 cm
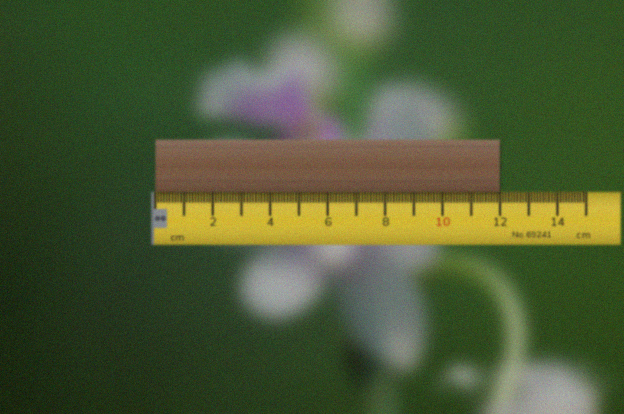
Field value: 12 cm
